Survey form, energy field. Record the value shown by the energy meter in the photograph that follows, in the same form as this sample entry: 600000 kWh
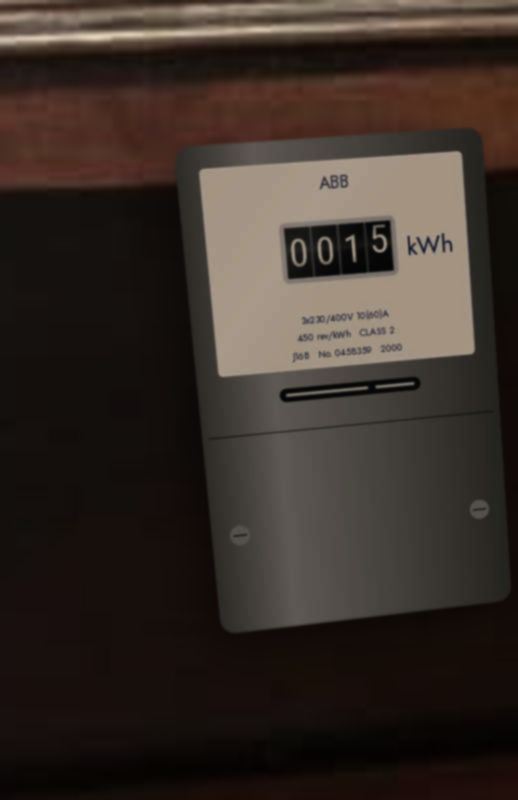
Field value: 15 kWh
